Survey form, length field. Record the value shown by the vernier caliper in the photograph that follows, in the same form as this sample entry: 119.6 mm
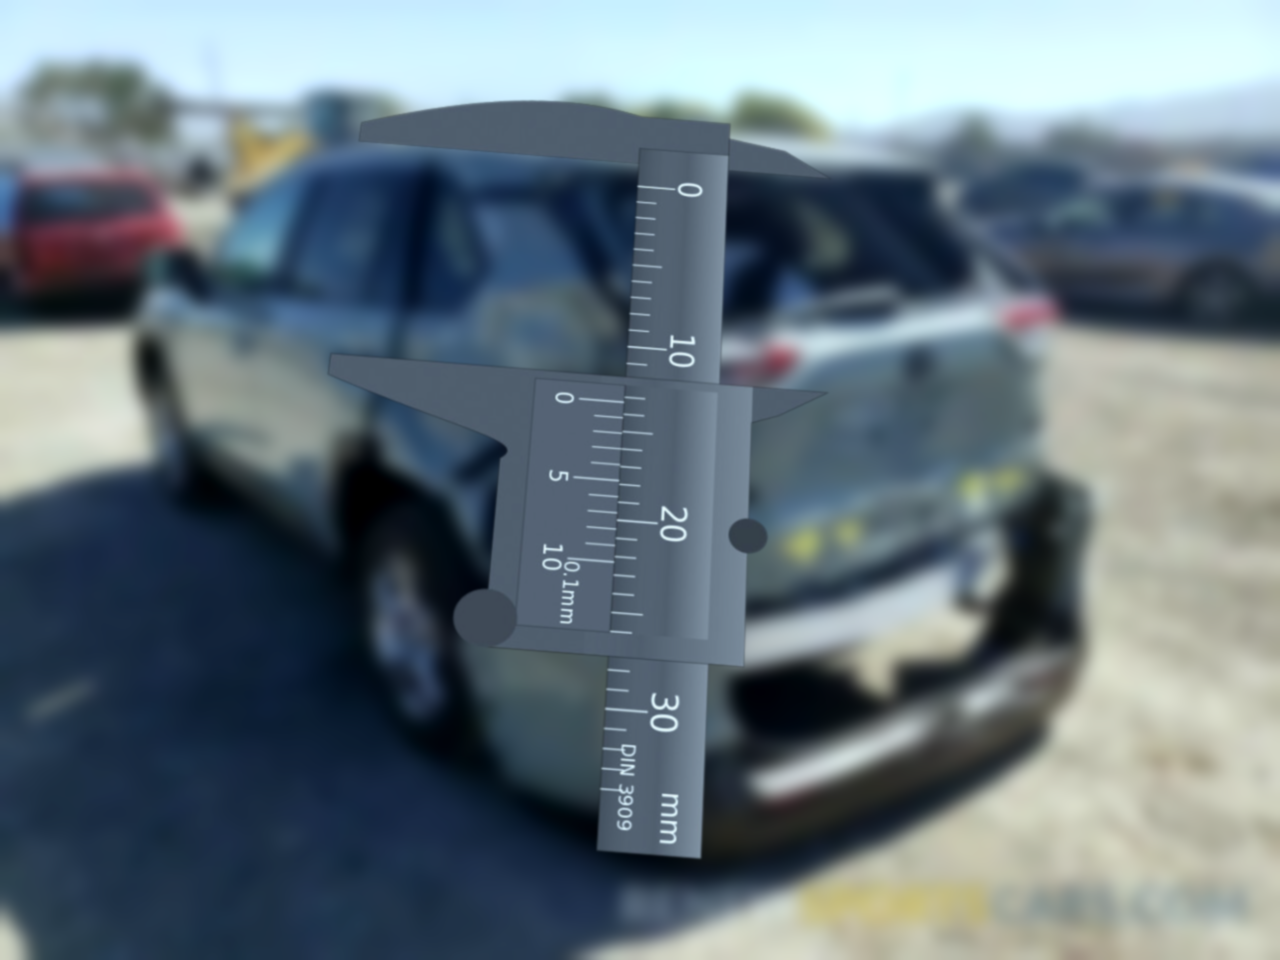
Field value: 13.3 mm
